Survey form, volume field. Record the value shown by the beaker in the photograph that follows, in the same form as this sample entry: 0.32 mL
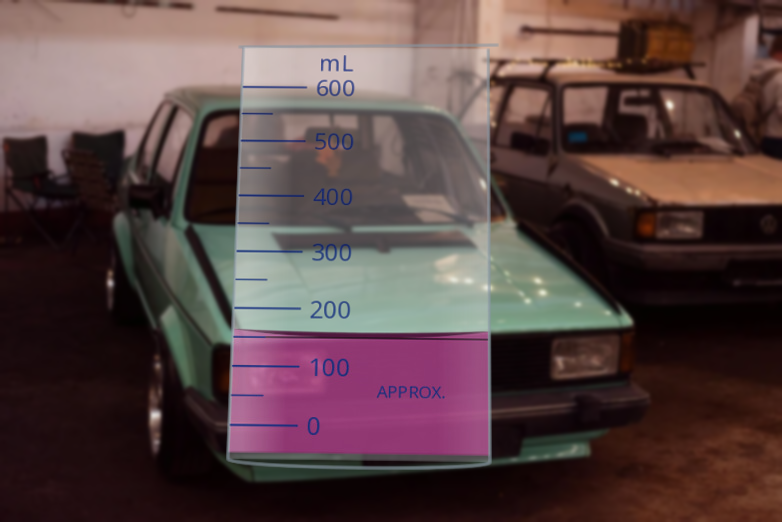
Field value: 150 mL
